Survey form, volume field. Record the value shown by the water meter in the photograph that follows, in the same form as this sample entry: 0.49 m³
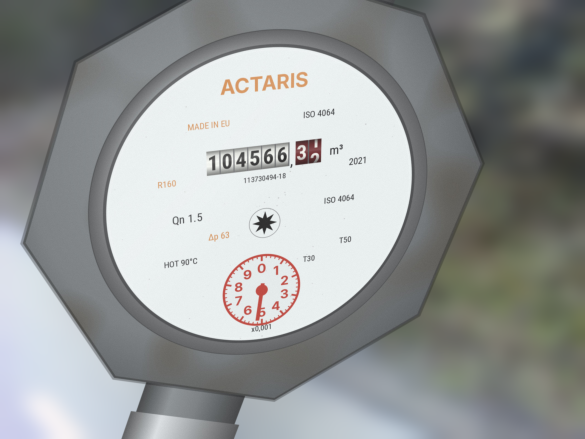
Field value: 104566.315 m³
